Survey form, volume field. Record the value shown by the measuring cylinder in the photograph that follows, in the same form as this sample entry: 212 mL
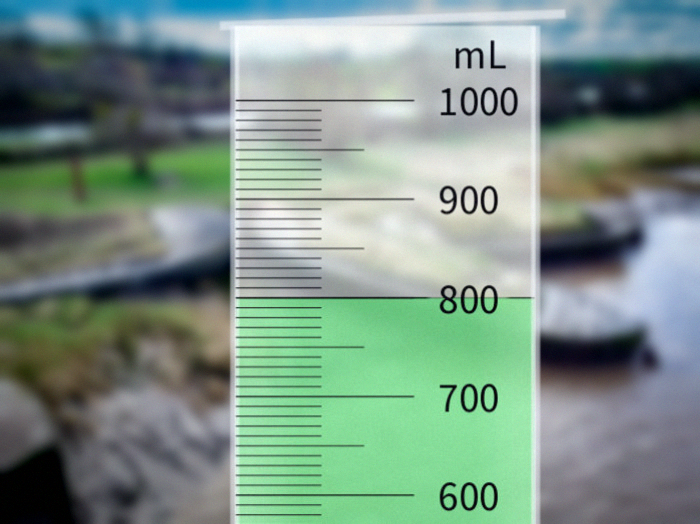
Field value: 800 mL
